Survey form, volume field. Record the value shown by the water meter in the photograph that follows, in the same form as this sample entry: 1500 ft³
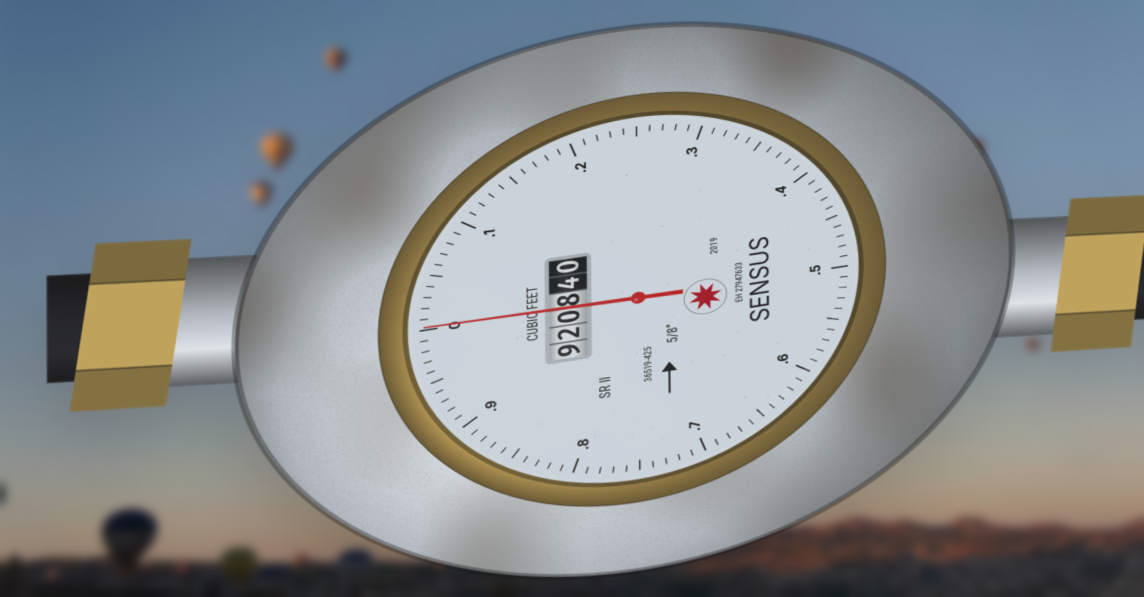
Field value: 920840.00 ft³
